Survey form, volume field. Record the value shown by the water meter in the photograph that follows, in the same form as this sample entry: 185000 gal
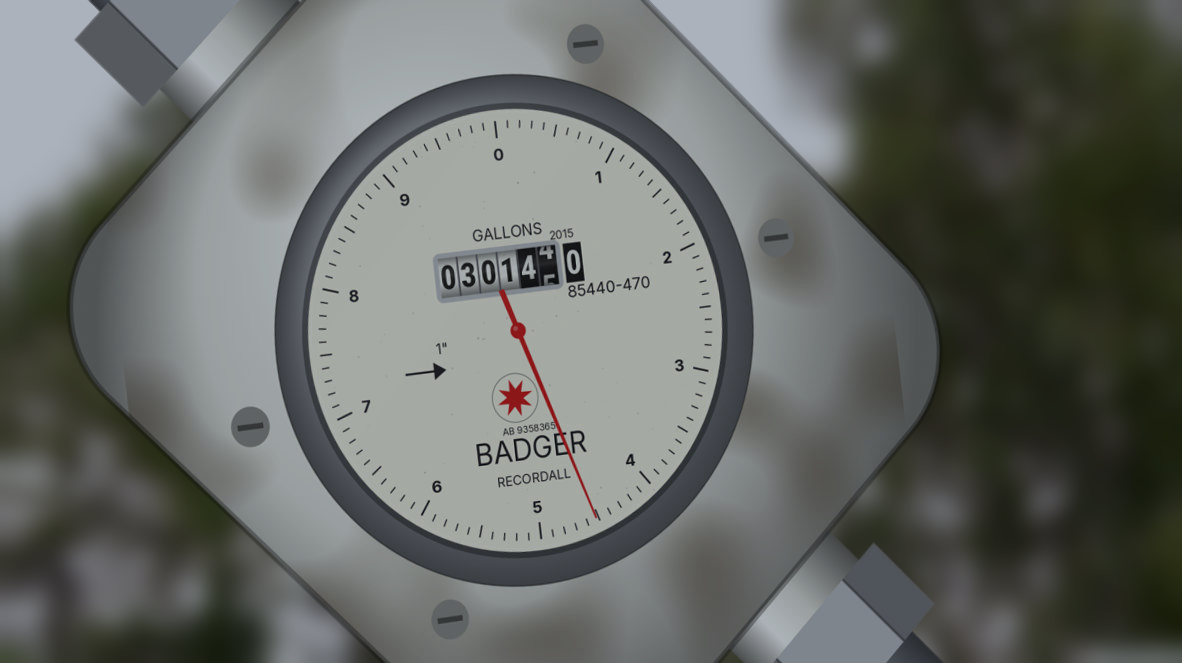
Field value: 301444.5 gal
